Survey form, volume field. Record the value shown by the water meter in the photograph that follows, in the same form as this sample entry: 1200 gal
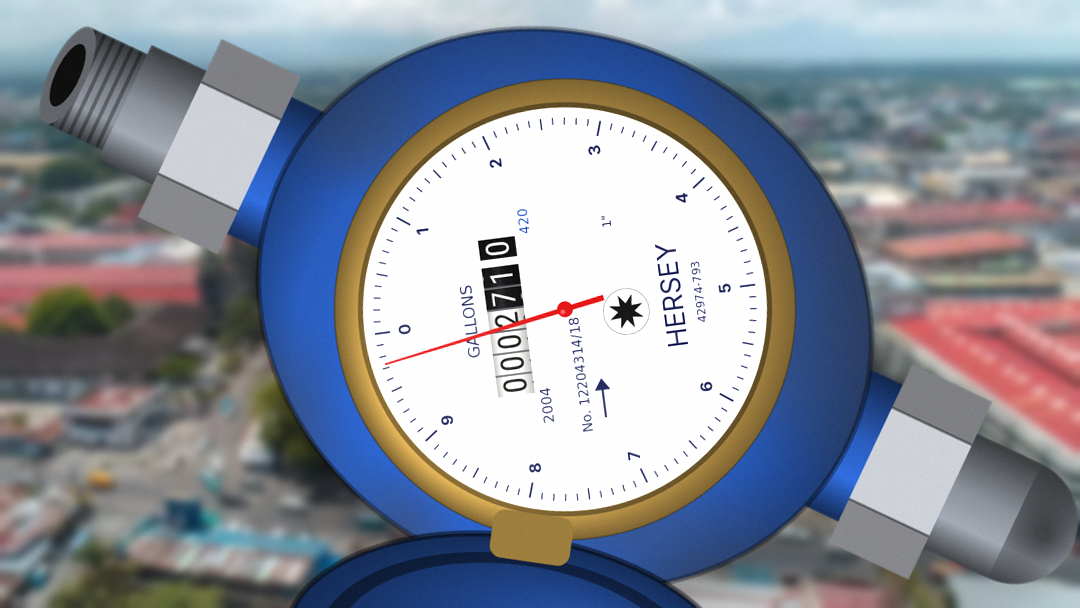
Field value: 2709.7 gal
